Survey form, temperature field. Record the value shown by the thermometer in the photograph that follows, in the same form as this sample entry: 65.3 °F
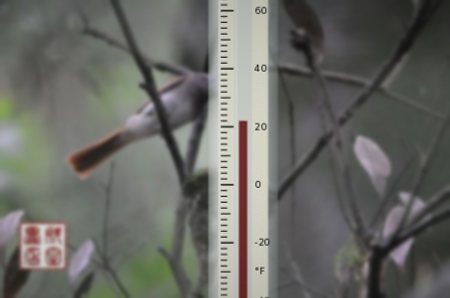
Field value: 22 °F
